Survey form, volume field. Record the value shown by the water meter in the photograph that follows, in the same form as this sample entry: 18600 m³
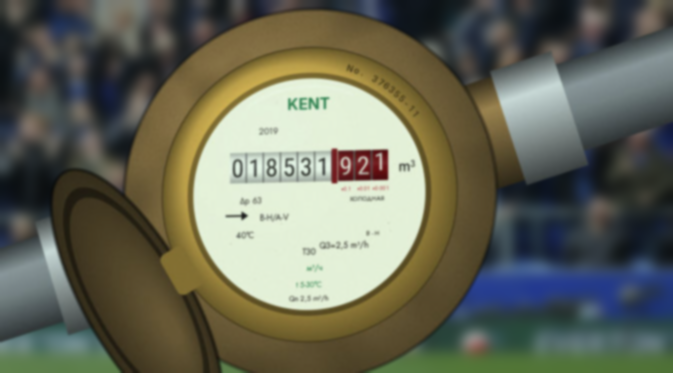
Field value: 18531.921 m³
